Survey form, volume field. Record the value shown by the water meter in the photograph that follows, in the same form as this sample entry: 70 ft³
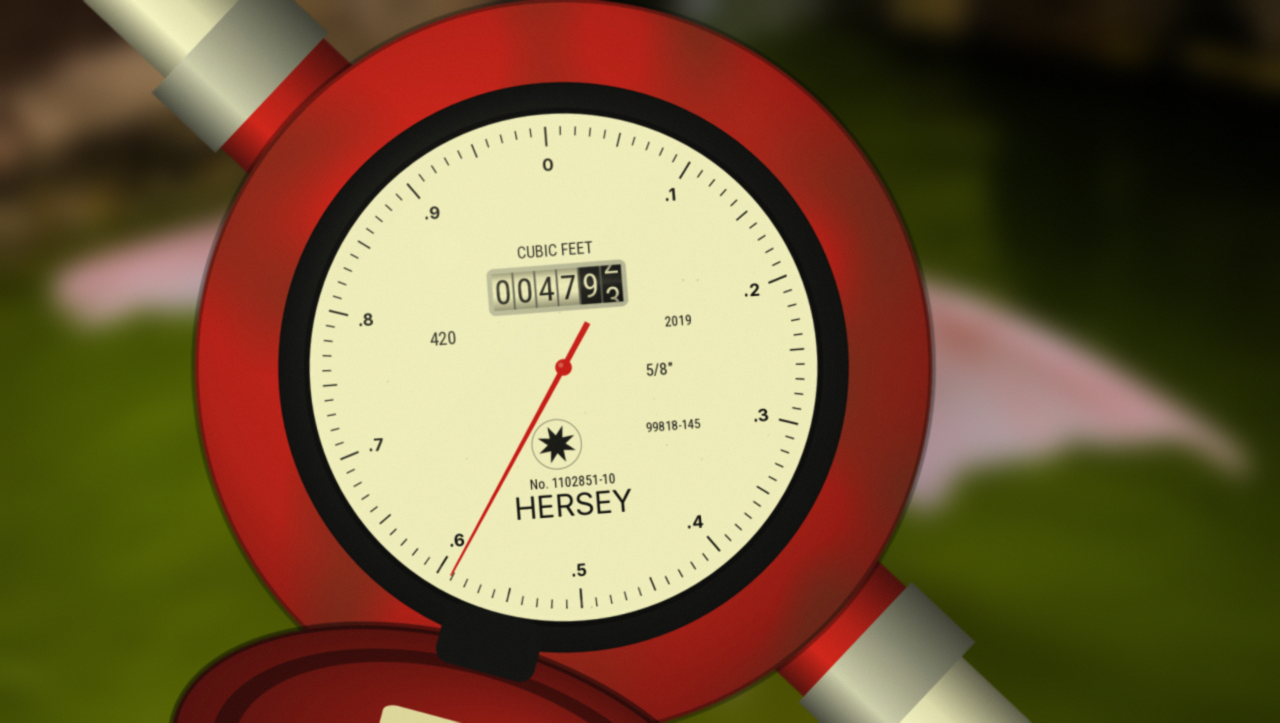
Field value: 4792.59 ft³
